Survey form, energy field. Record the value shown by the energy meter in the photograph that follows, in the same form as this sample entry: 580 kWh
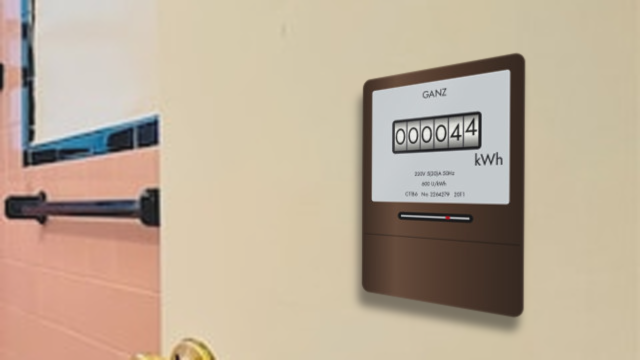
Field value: 44 kWh
